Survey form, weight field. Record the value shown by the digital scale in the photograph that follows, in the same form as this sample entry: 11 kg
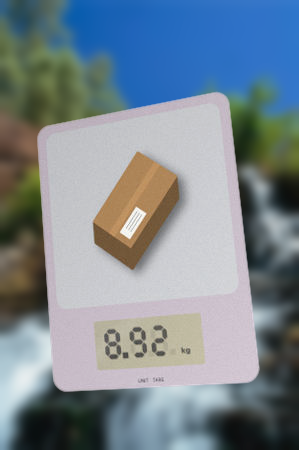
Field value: 8.92 kg
